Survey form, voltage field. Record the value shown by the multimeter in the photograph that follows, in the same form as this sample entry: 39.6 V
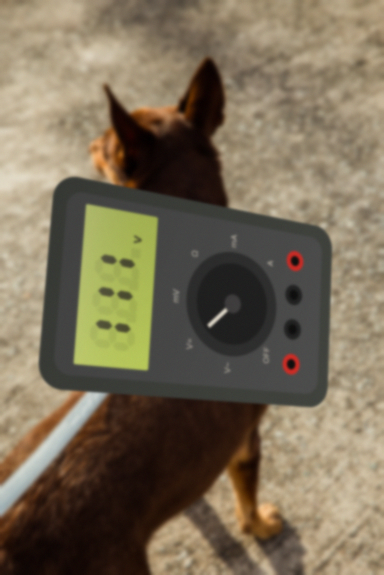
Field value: 111 V
